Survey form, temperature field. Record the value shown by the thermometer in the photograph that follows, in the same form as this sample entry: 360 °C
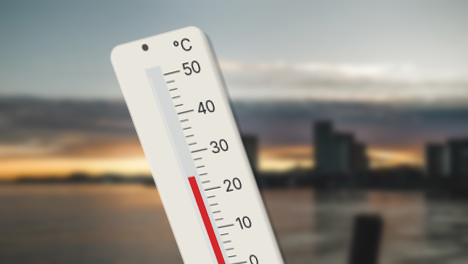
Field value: 24 °C
